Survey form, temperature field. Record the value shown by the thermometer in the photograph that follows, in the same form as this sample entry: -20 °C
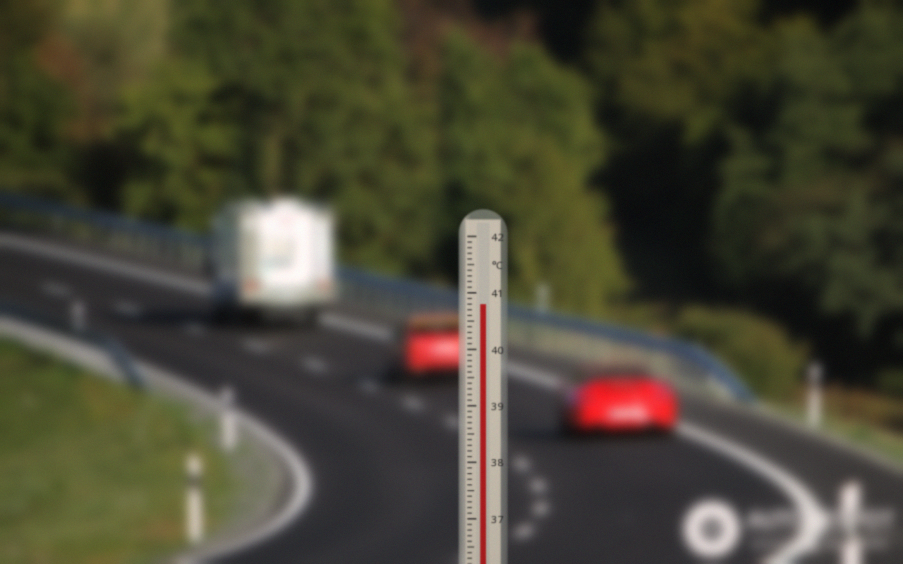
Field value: 40.8 °C
